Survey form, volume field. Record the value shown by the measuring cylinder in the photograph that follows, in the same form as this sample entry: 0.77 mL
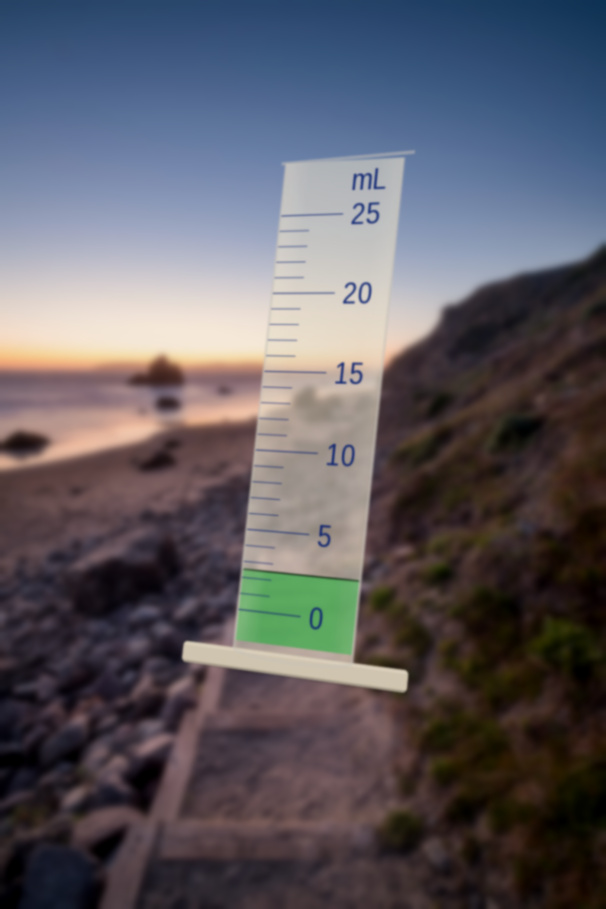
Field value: 2.5 mL
